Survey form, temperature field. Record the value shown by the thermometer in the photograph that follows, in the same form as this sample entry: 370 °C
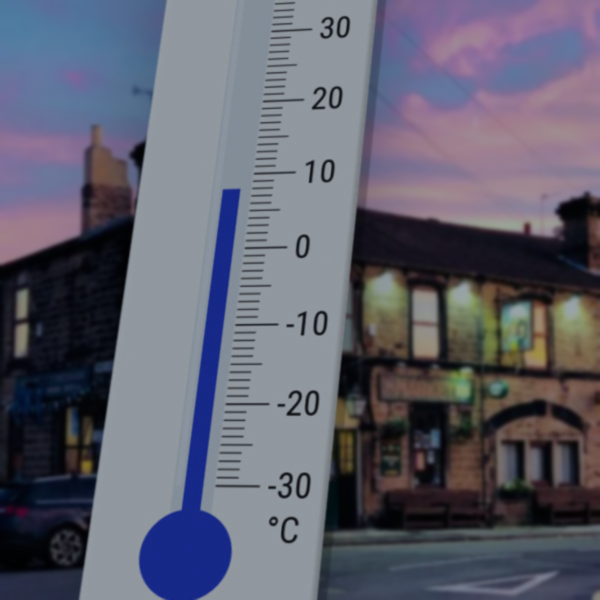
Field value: 8 °C
